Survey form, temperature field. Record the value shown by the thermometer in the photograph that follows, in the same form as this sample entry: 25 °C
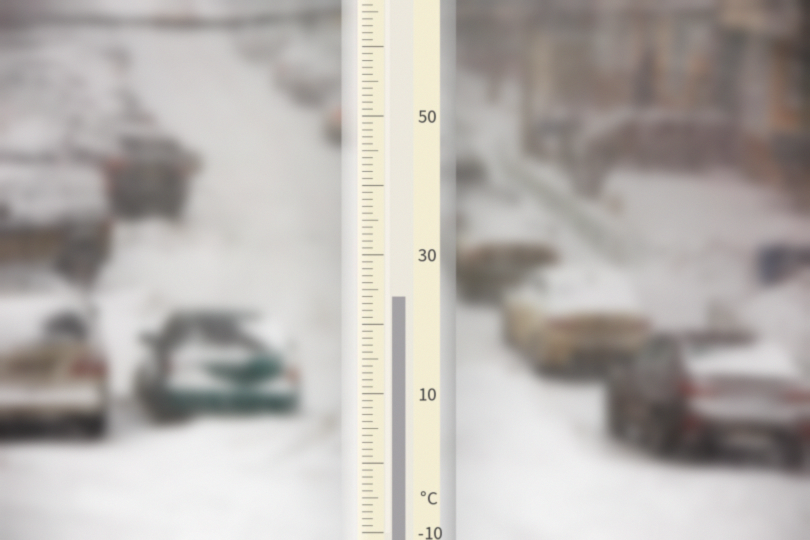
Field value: 24 °C
